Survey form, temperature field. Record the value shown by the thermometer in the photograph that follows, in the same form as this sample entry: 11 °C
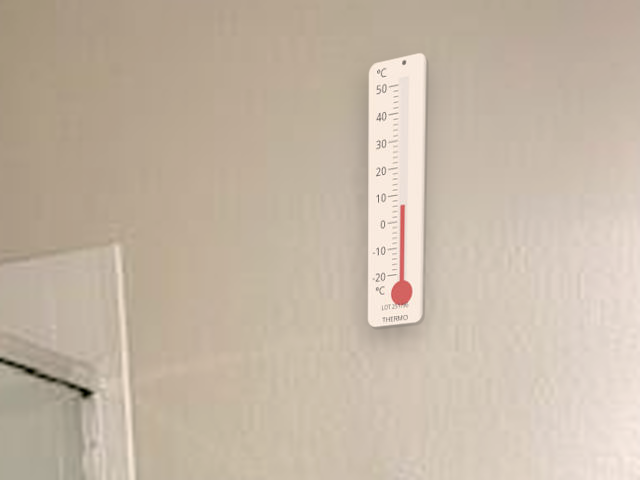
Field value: 6 °C
